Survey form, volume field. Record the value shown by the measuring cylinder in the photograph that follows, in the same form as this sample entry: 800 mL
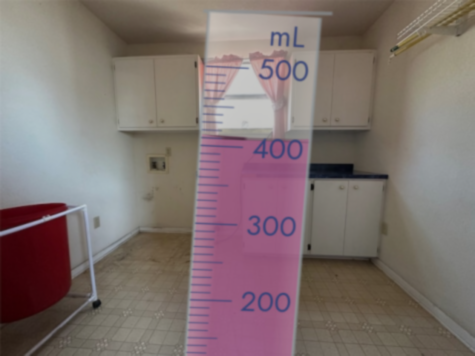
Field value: 410 mL
